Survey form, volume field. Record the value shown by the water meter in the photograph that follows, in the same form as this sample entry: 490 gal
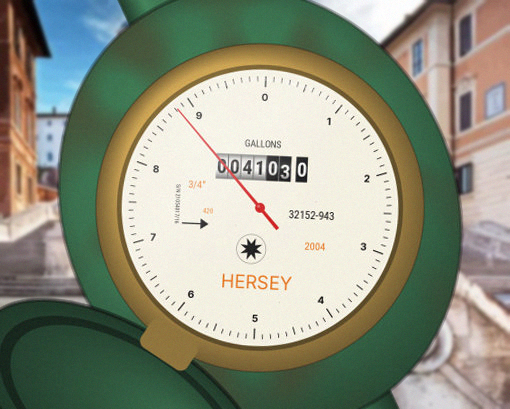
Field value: 41028.8 gal
